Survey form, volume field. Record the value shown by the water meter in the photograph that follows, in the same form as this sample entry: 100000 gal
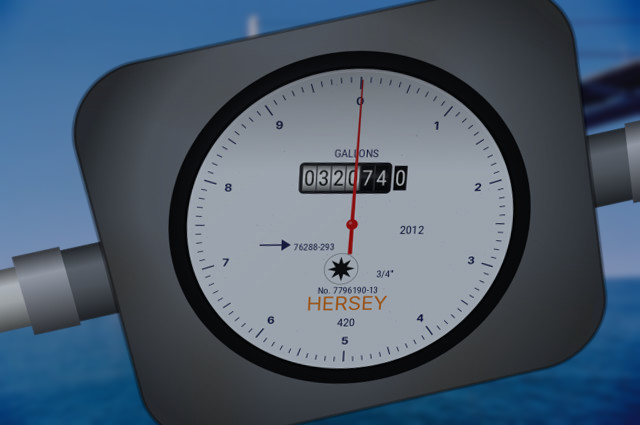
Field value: 320740.0 gal
